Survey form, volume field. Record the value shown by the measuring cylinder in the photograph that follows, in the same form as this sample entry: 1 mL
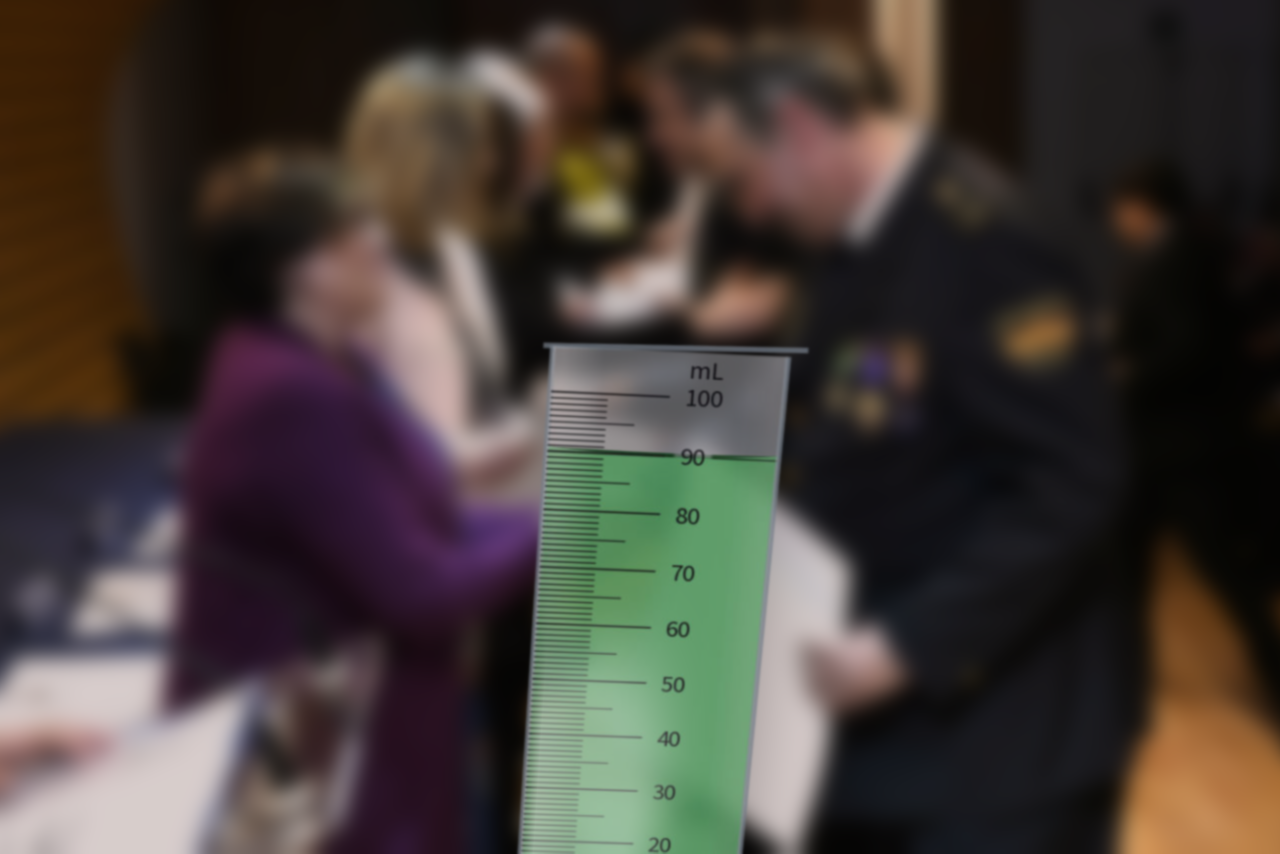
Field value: 90 mL
